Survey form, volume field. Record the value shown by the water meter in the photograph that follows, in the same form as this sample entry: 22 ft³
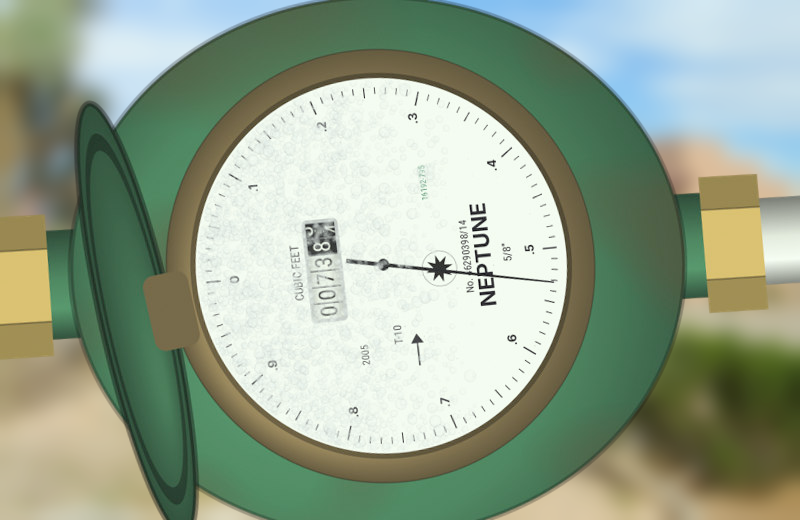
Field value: 7383.53 ft³
